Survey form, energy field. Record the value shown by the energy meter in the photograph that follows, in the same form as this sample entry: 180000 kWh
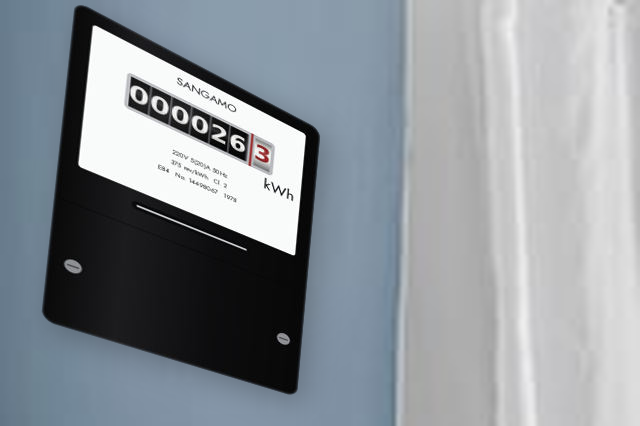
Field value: 26.3 kWh
